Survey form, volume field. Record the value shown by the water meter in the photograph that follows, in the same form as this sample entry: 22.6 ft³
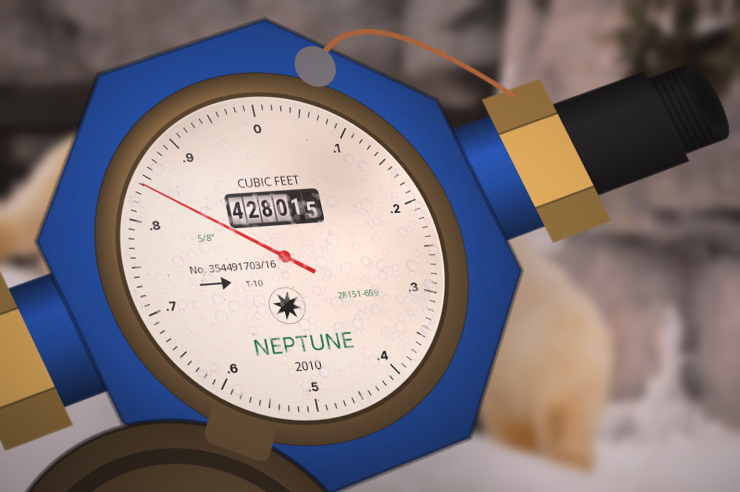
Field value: 428014.84 ft³
